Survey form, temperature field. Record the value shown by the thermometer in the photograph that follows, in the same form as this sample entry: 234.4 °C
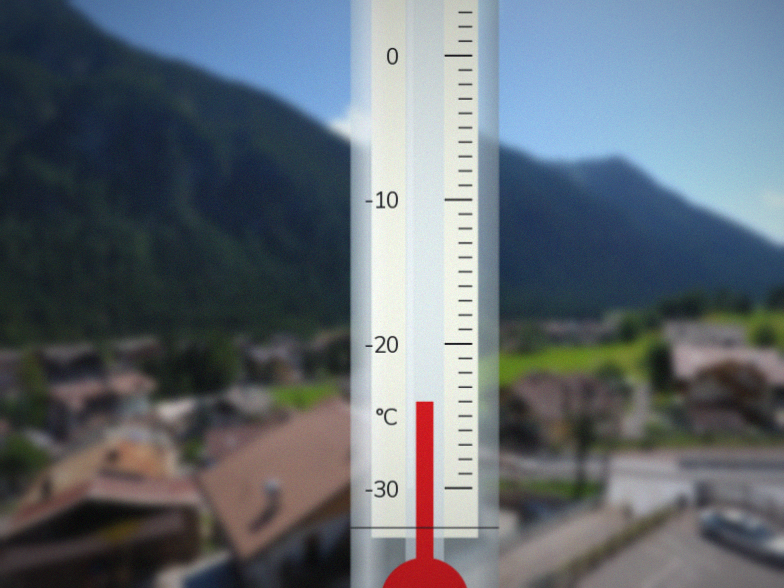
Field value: -24 °C
